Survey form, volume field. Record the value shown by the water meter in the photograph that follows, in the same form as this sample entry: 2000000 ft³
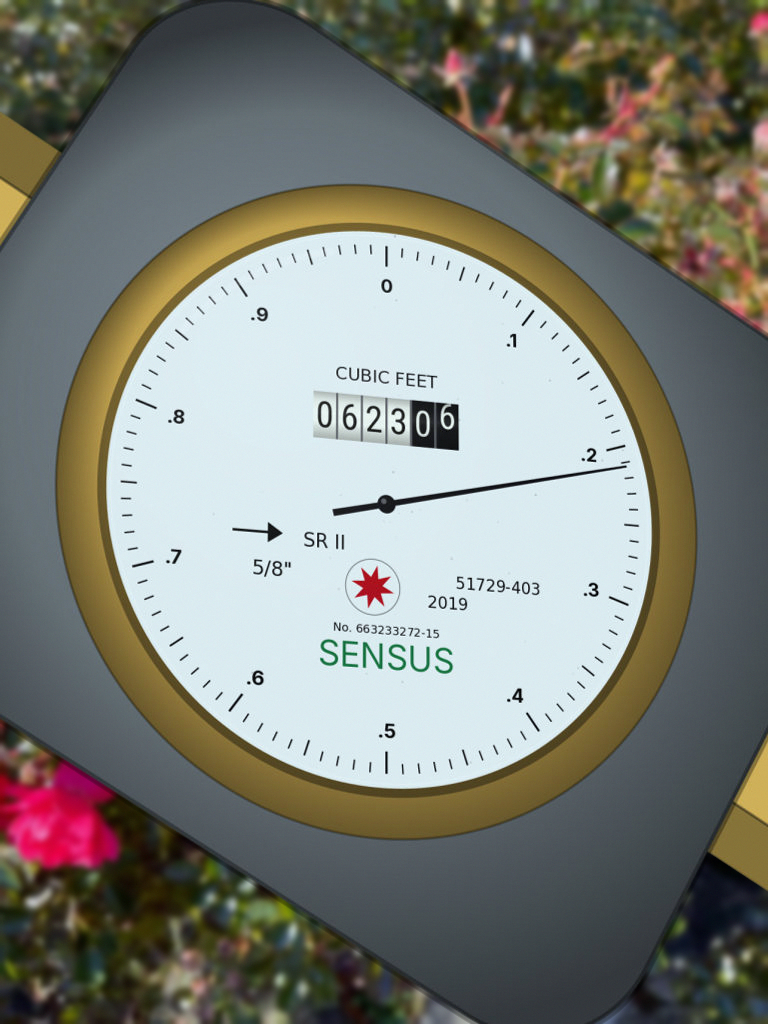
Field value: 62306.21 ft³
